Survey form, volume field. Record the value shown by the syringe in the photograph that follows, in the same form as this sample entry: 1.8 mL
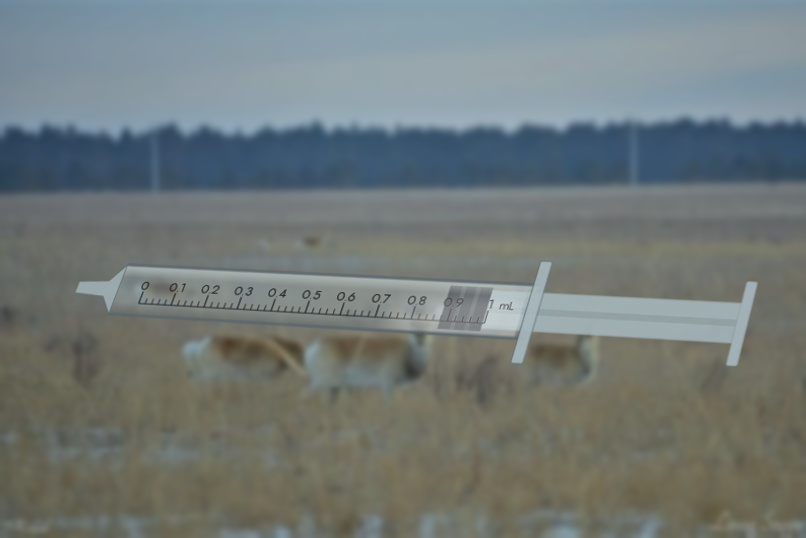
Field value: 0.88 mL
